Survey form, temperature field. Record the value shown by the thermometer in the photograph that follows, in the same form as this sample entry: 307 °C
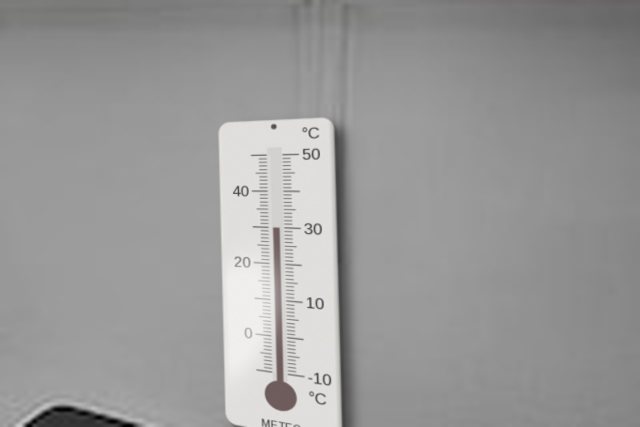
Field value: 30 °C
